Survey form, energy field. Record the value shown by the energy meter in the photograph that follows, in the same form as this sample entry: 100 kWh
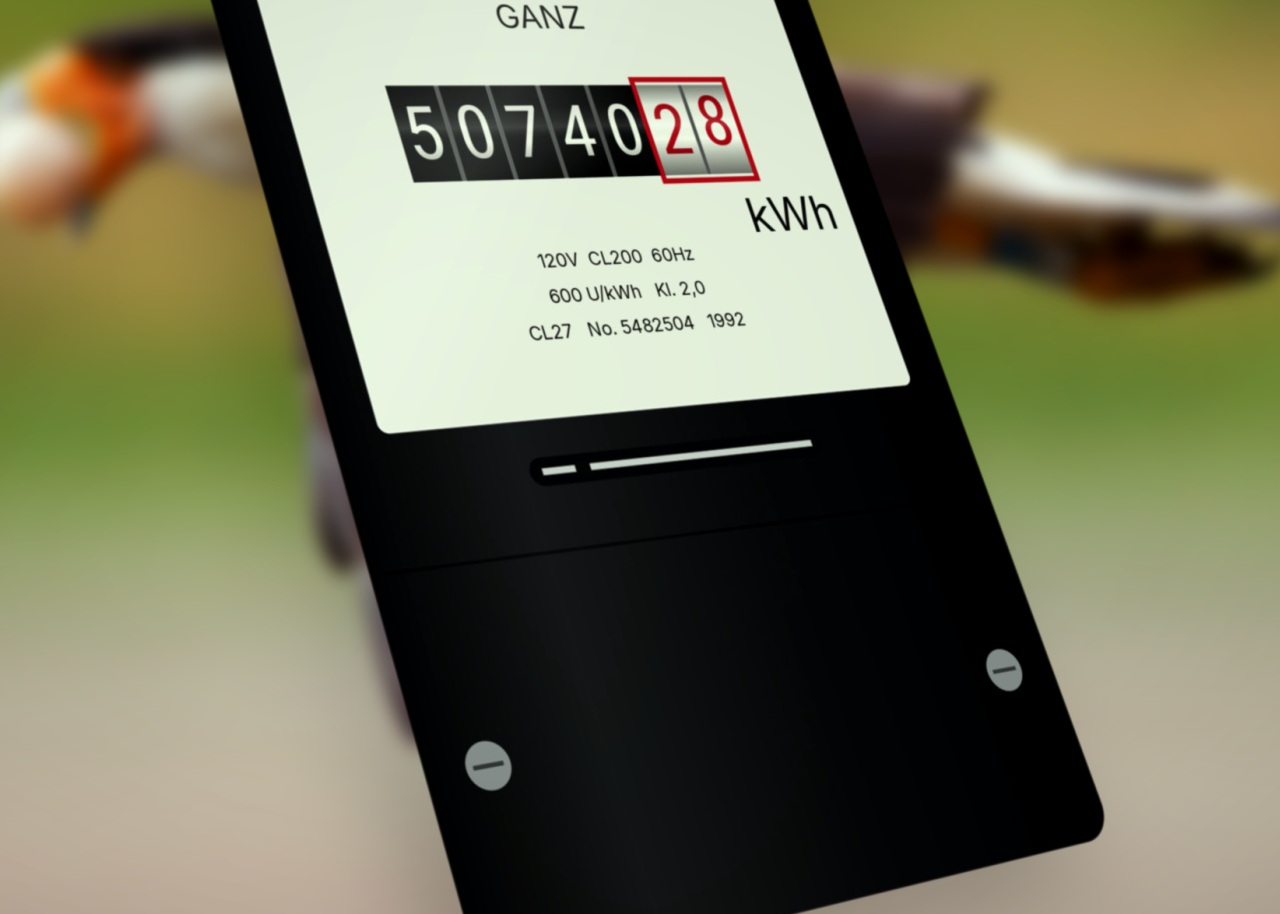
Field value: 50740.28 kWh
